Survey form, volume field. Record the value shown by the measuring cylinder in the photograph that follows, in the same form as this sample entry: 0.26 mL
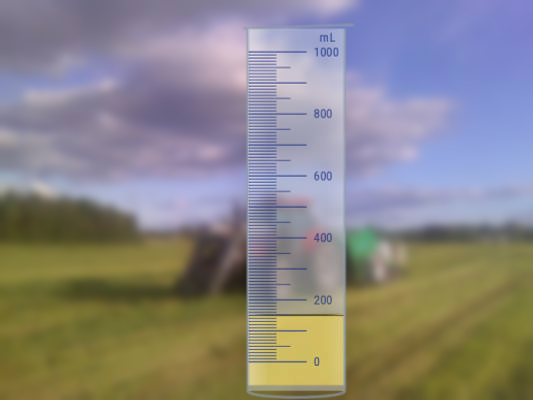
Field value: 150 mL
